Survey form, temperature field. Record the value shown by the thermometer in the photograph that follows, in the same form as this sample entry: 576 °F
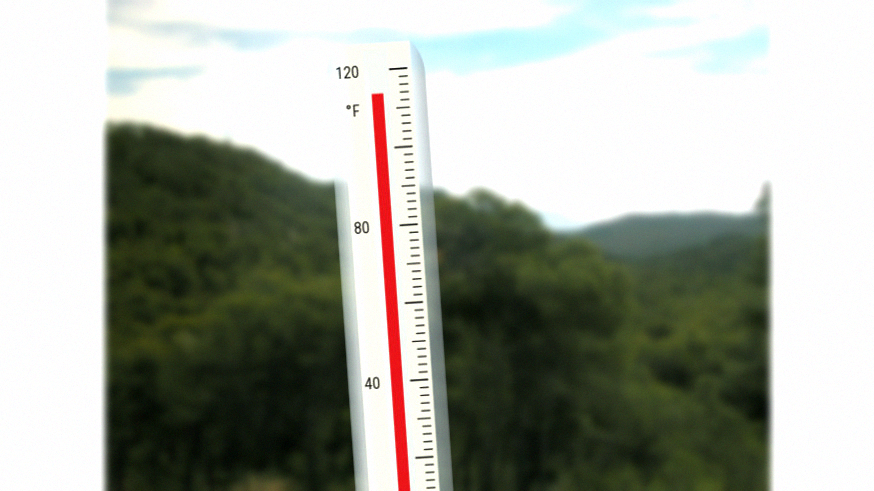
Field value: 114 °F
